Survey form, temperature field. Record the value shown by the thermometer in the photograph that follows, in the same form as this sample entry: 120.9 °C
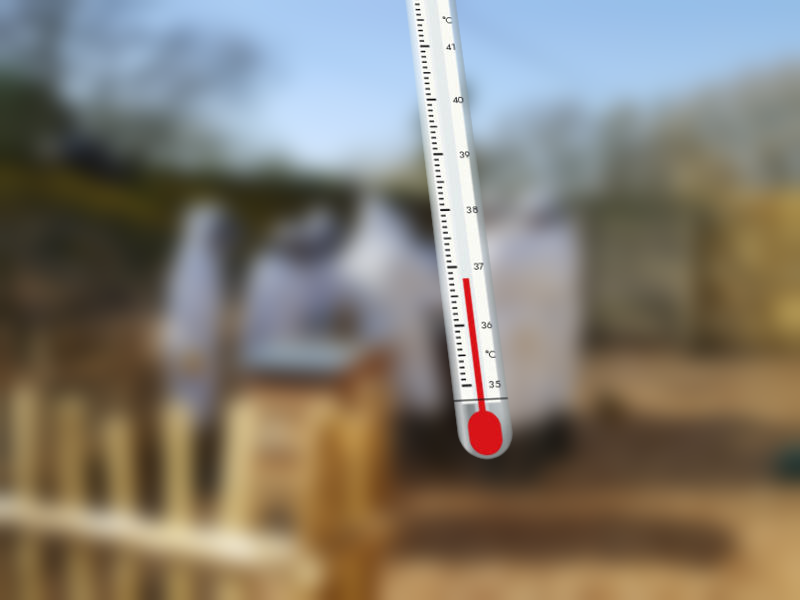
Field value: 36.8 °C
